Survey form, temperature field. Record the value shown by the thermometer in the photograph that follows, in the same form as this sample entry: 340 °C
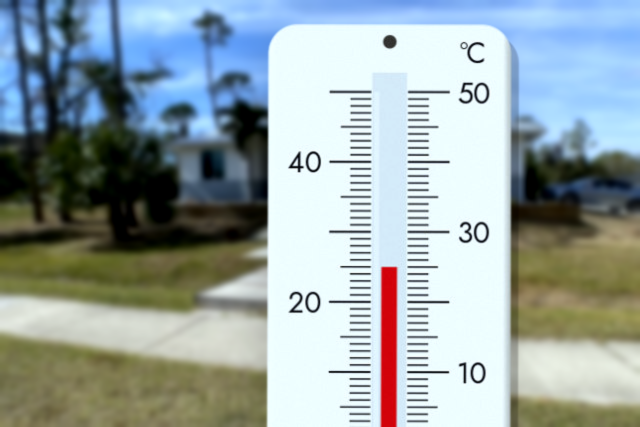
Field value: 25 °C
